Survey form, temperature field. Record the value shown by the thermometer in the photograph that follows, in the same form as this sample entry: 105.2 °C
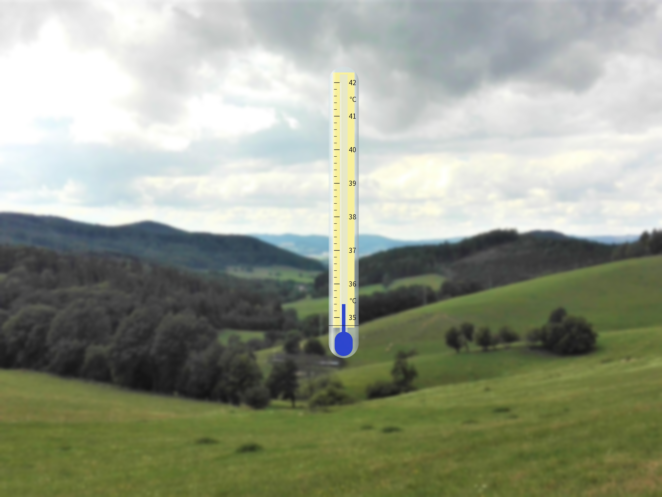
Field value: 35.4 °C
